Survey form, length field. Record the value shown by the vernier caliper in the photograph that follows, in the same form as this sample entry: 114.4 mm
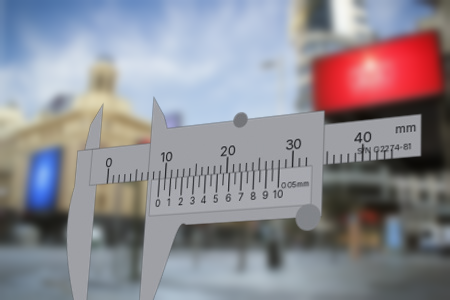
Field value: 9.0 mm
